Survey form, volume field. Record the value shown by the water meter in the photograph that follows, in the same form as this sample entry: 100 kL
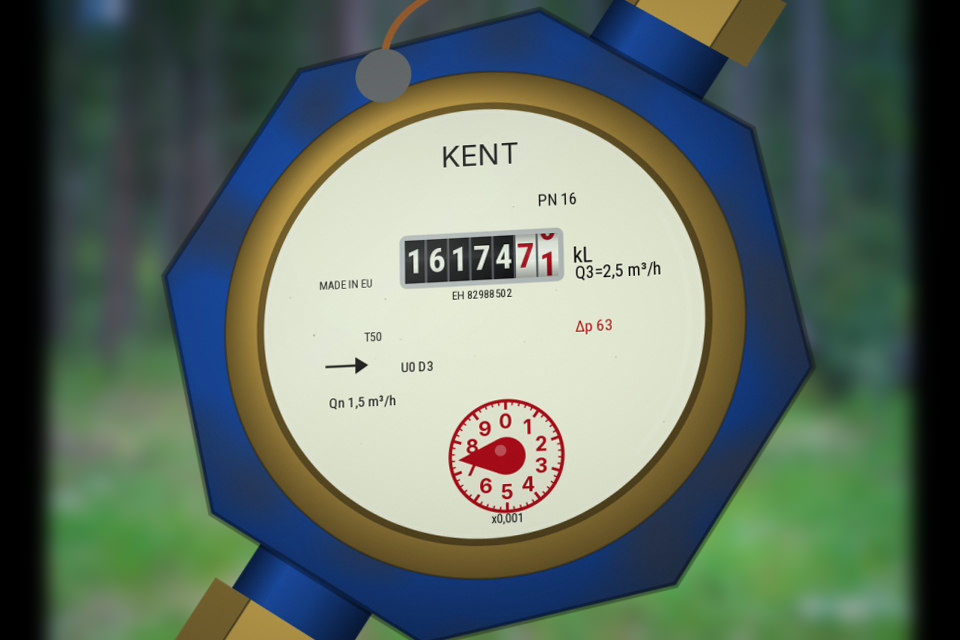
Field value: 16174.707 kL
